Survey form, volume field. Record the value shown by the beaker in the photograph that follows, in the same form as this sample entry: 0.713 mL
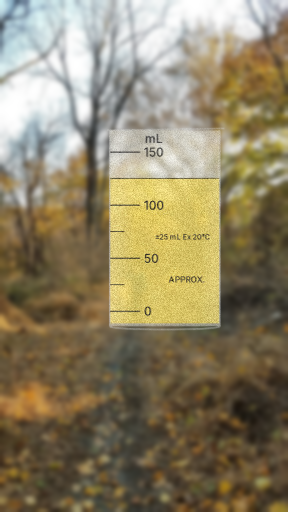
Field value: 125 mL
